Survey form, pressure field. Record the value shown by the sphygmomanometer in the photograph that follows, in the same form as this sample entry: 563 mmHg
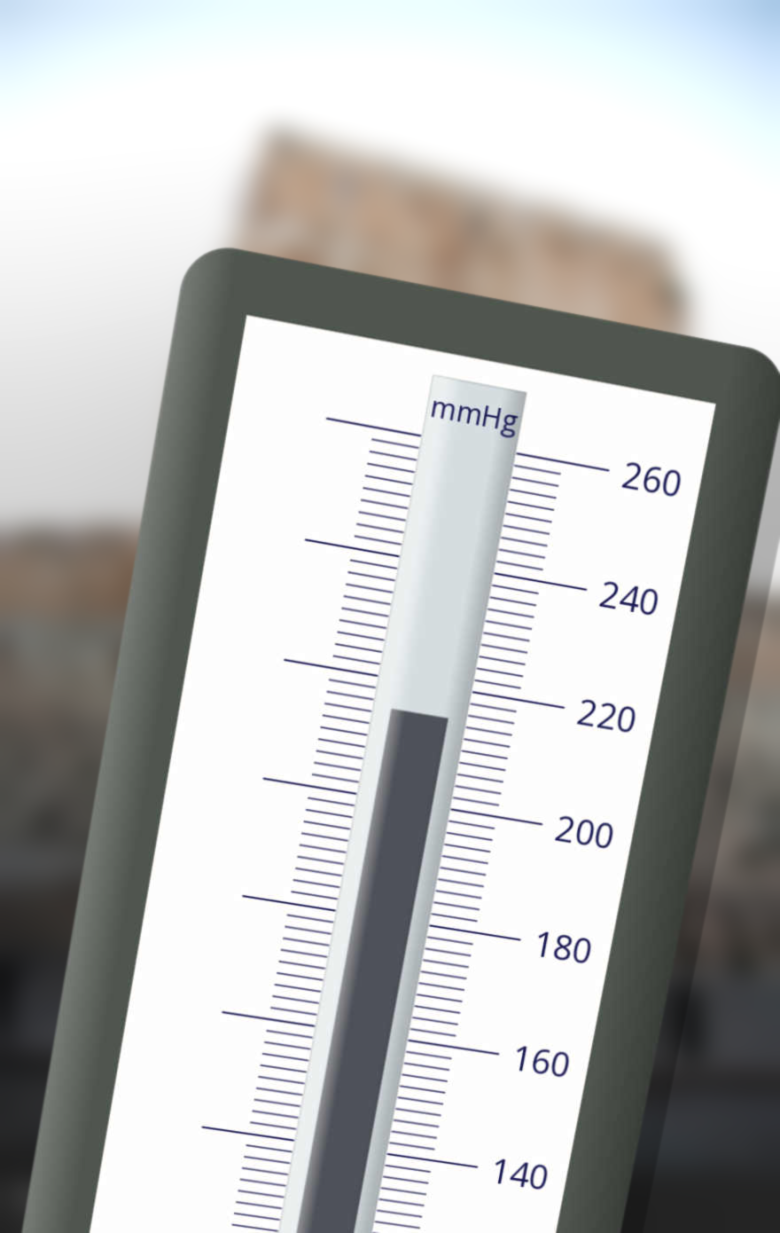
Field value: 215 mmHg
